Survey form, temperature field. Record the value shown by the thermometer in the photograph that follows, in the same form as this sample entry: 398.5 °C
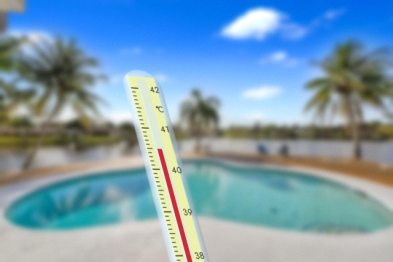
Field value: 40.5 °C
